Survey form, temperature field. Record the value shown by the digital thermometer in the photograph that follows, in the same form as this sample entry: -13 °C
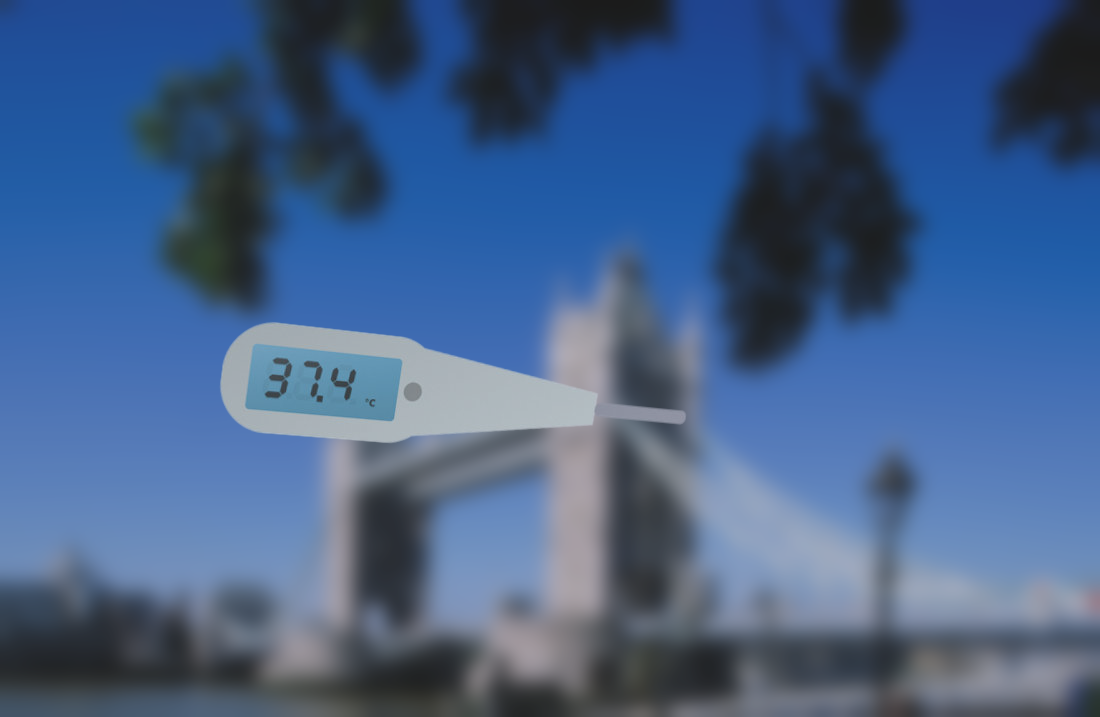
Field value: 37.4 °C
